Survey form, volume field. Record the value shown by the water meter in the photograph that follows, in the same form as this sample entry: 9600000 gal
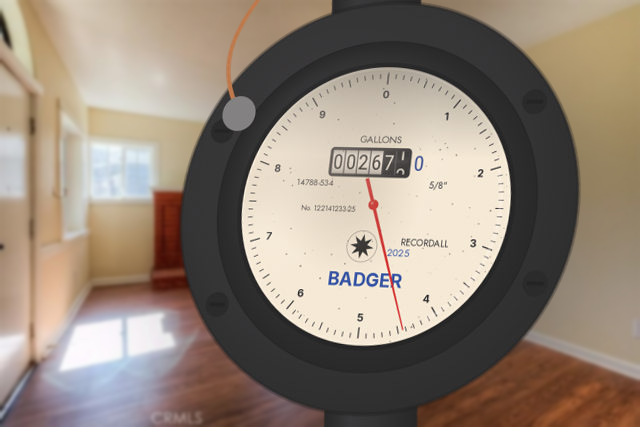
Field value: 26714.4 gal
